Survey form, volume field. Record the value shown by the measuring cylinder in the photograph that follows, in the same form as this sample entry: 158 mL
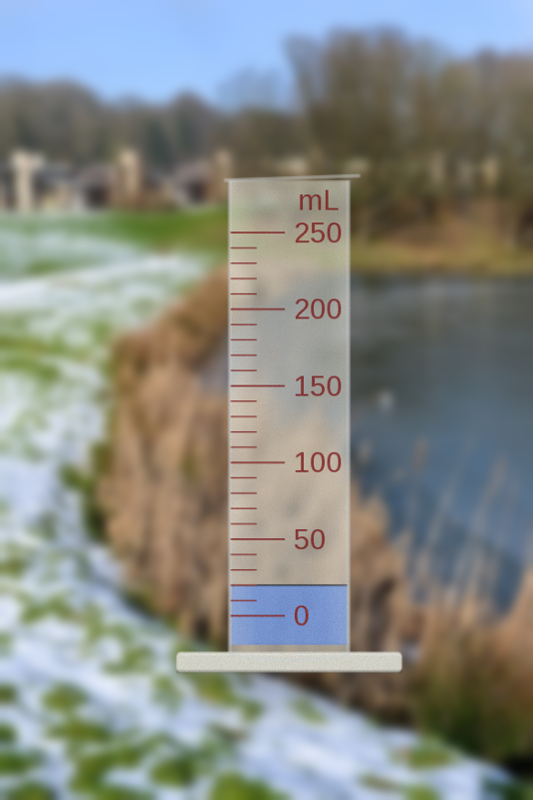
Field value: 20 mL
